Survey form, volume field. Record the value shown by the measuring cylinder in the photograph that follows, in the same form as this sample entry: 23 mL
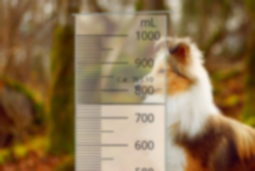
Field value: 750 mL
